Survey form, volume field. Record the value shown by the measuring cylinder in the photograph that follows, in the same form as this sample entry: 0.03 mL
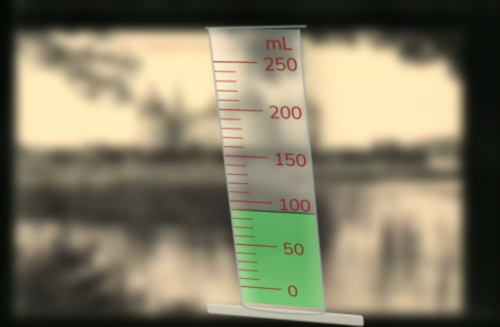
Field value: 90 mL
